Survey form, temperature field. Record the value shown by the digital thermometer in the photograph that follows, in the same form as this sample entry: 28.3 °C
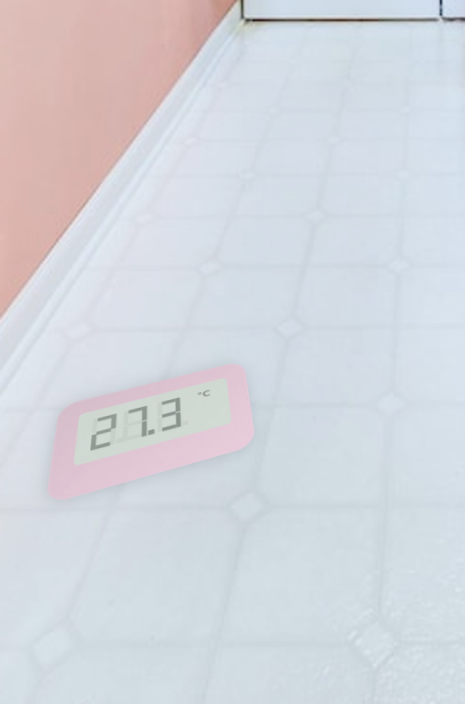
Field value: 27.3 °C
